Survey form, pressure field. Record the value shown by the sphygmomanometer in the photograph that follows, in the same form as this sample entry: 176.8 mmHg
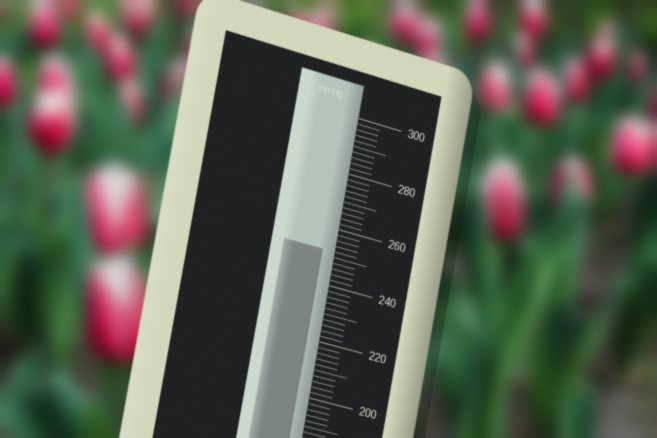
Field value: 252 mmHg
